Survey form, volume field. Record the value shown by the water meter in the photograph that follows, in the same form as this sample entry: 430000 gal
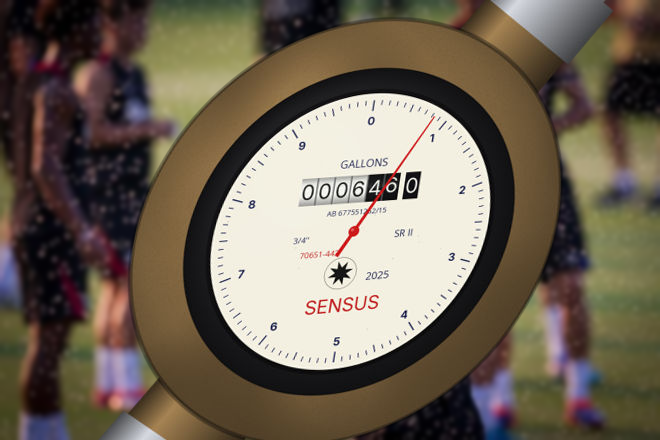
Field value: 6460.8 gal
